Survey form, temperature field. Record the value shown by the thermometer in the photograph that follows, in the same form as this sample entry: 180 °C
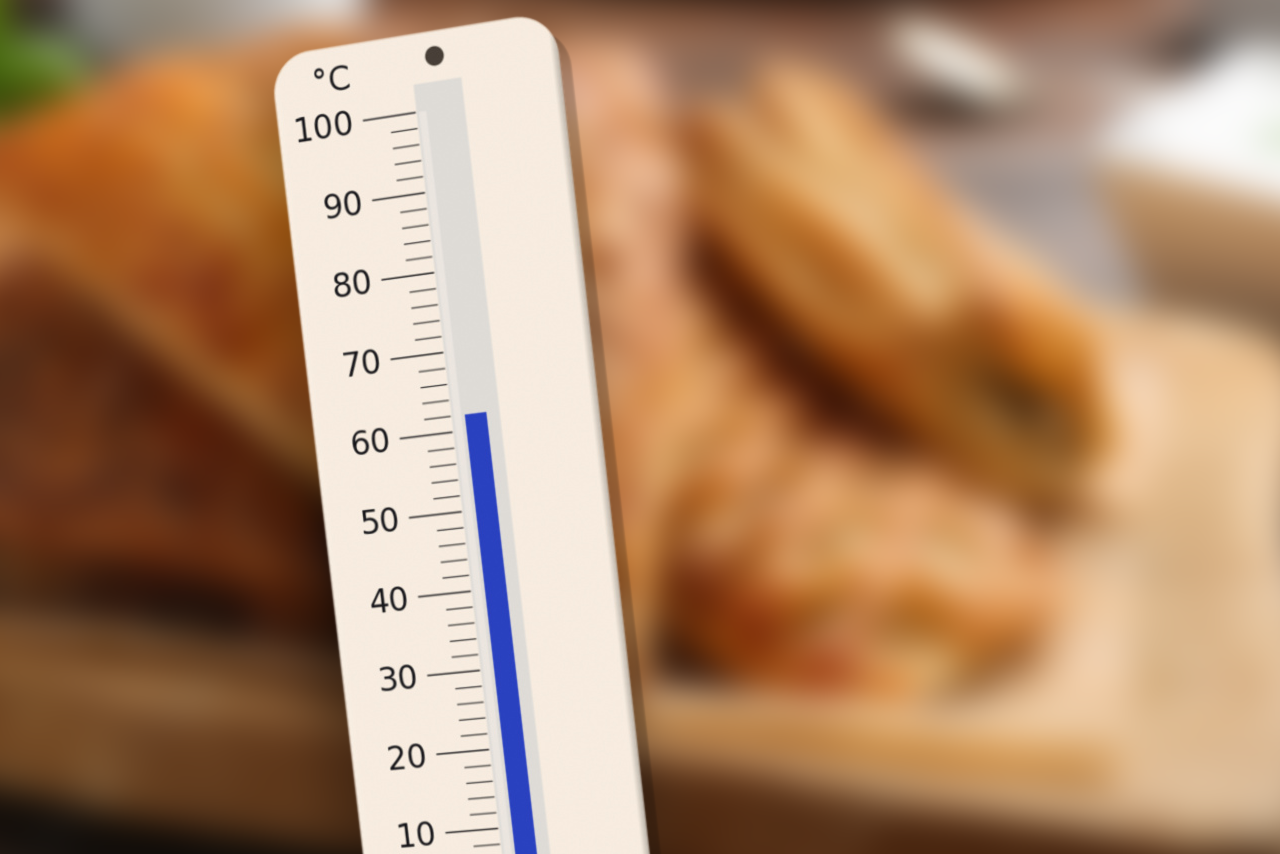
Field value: 62 °C
